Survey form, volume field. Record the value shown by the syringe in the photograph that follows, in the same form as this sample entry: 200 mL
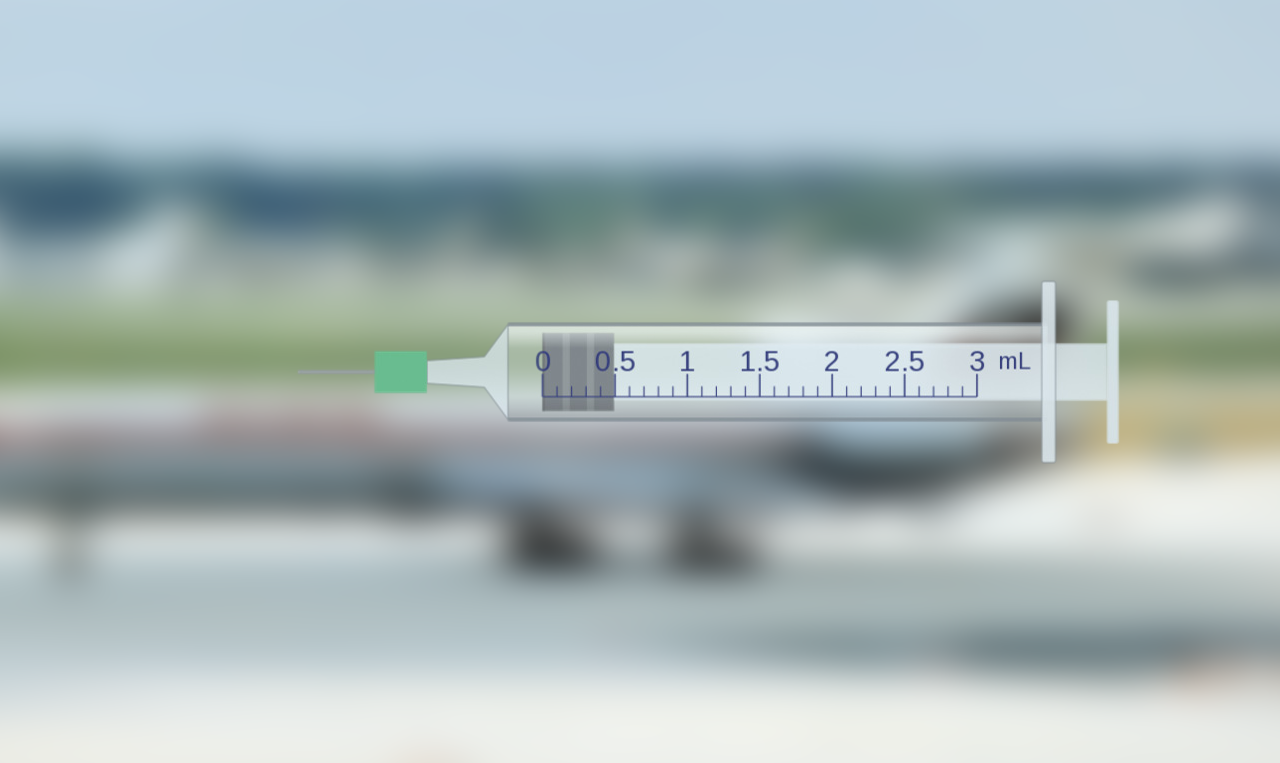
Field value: 0 mL
